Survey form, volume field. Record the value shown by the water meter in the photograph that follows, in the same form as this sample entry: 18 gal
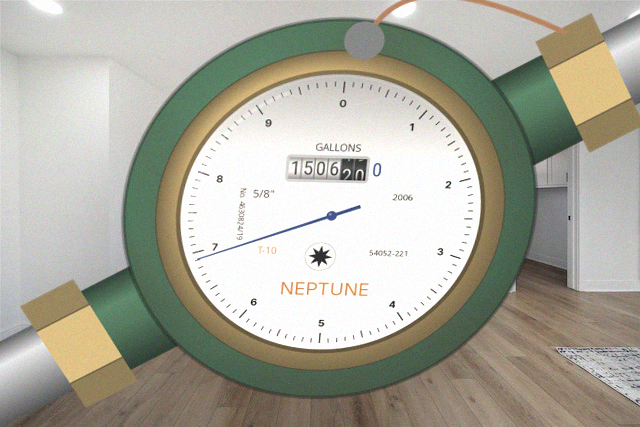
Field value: 1506196.9 gal
